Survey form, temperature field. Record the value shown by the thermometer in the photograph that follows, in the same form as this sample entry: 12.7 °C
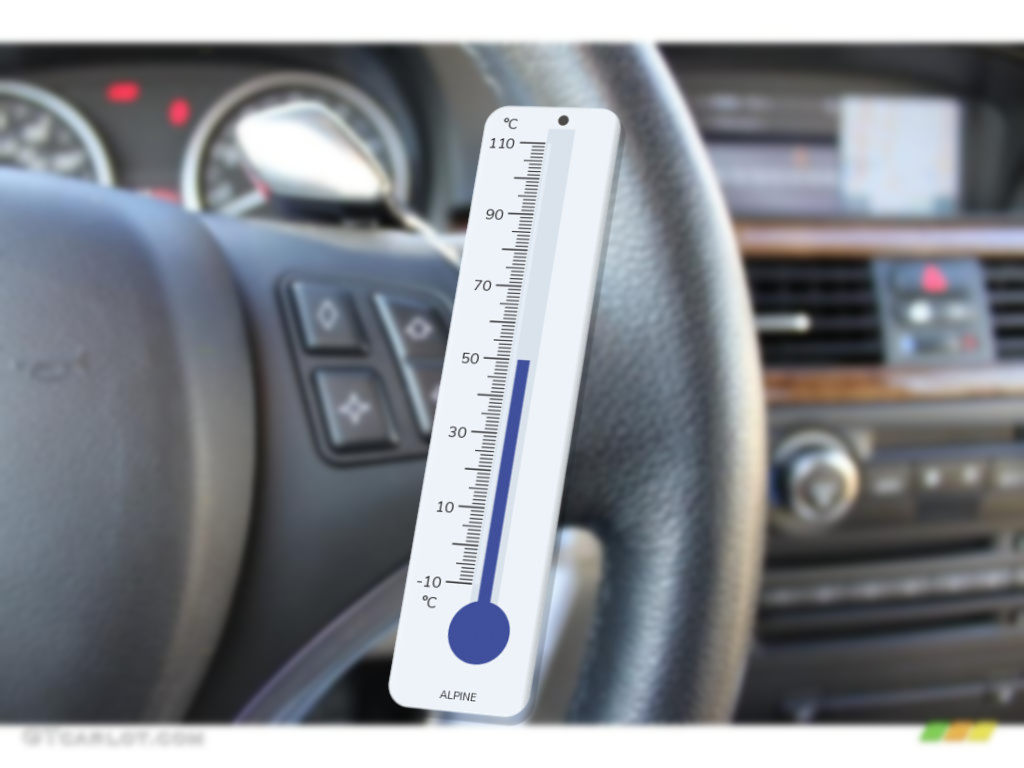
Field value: 50 °C
